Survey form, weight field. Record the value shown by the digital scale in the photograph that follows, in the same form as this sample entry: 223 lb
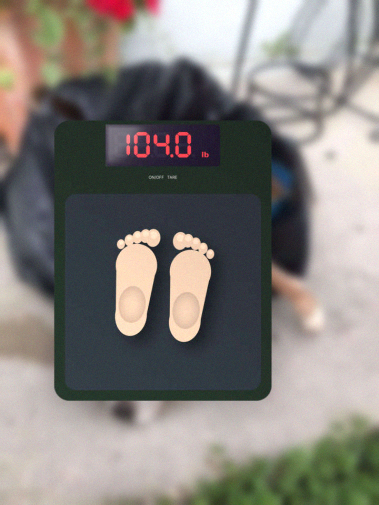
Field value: 104.0 lb
